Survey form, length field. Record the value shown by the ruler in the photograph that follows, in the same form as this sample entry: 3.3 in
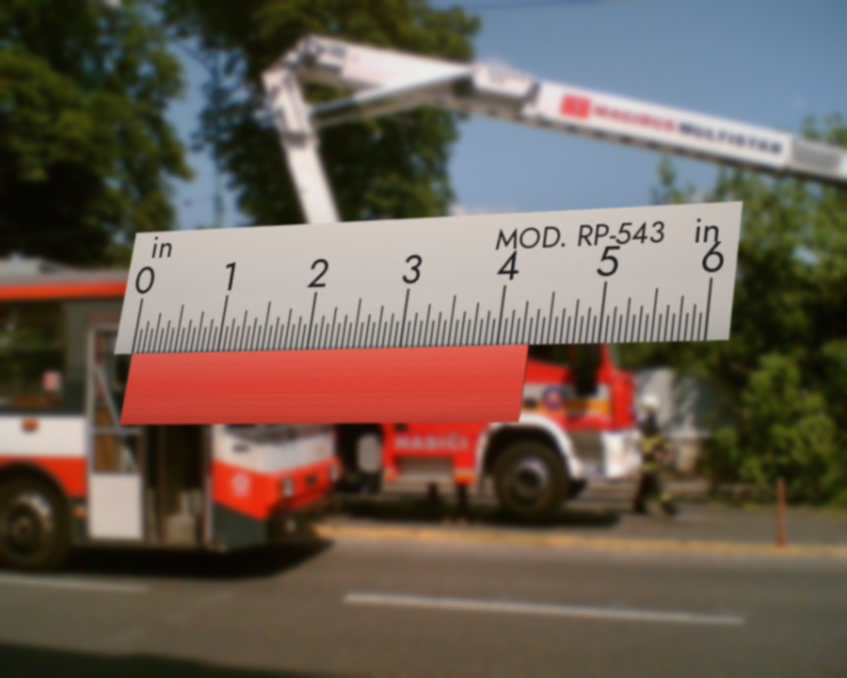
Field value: 4.3125 in
